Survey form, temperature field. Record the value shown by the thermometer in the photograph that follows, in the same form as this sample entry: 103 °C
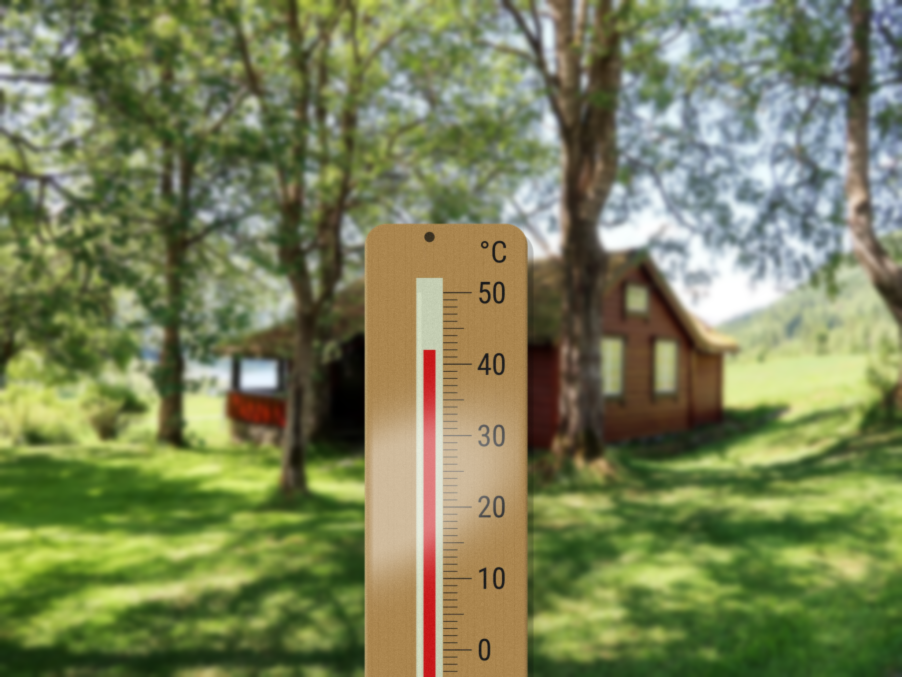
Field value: 42 °C
